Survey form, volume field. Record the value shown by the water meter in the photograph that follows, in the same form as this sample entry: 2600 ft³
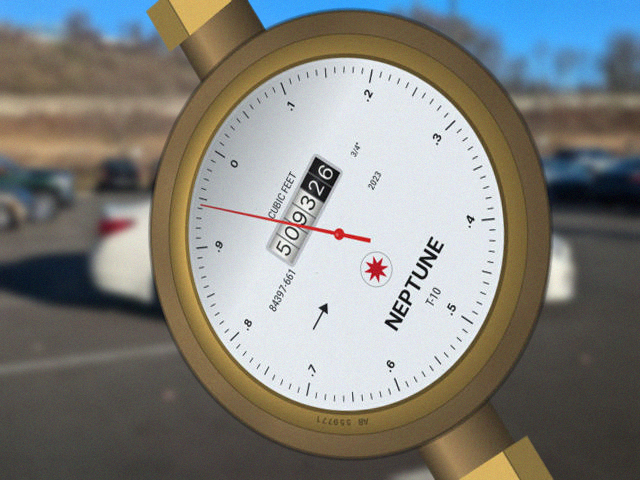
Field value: 509325.94 ft³
